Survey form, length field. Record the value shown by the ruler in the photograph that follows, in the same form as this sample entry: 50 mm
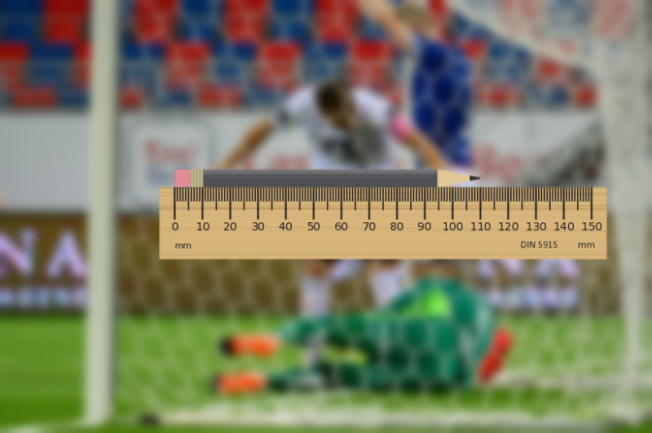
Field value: 110 mm
